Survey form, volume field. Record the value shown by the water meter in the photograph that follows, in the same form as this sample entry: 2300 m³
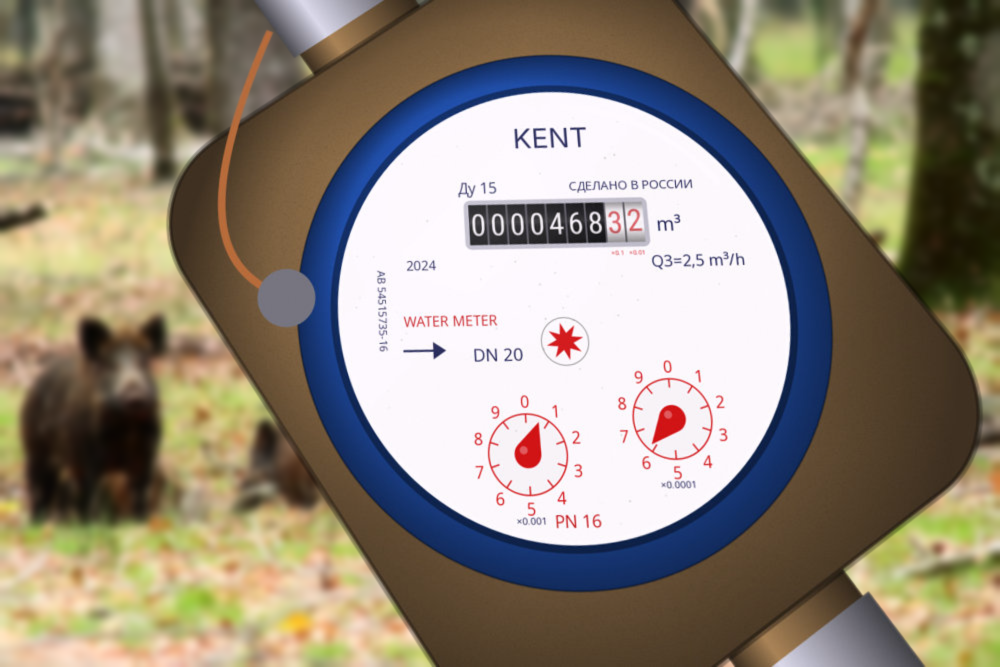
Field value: 468.3206 m³
